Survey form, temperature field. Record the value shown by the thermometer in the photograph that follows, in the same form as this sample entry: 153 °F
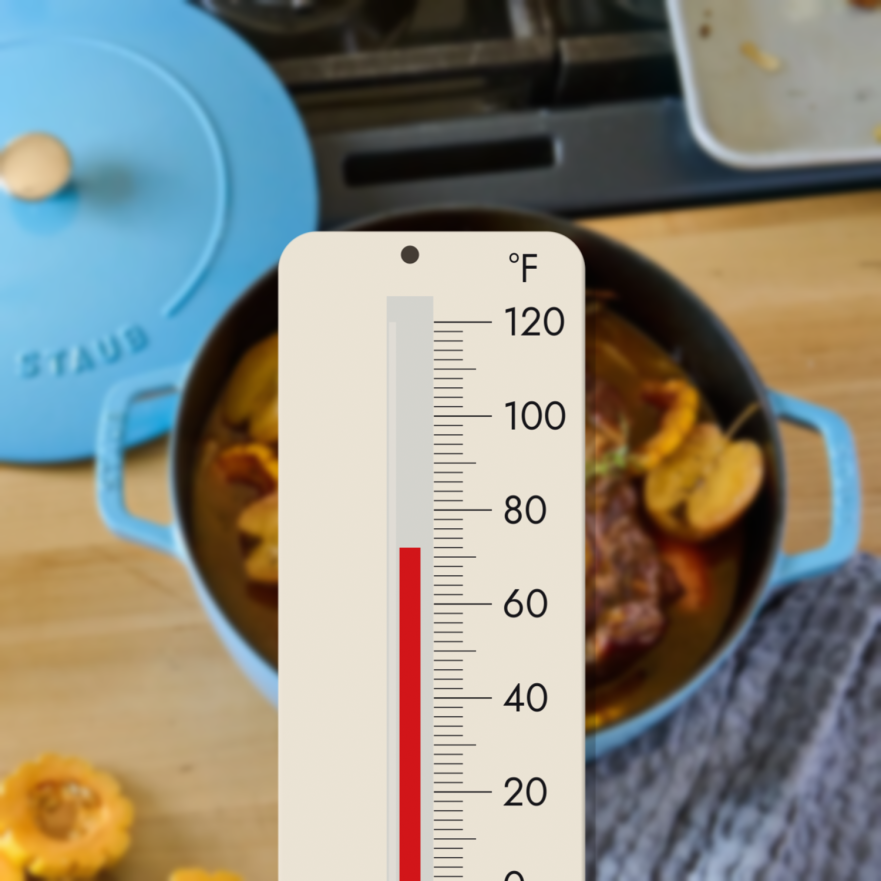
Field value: 72 °F
